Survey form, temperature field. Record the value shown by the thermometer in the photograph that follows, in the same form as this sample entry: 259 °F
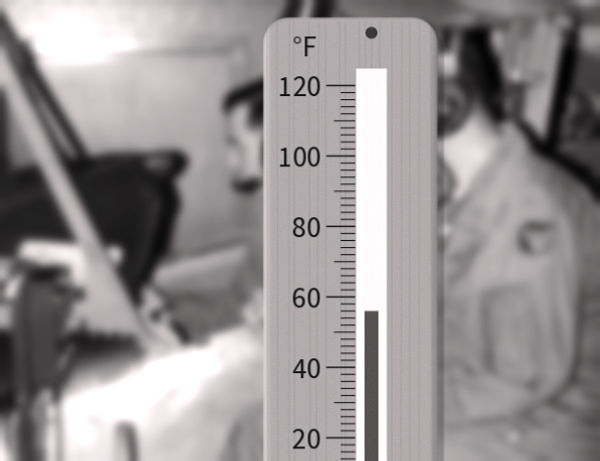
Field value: 56 °F
